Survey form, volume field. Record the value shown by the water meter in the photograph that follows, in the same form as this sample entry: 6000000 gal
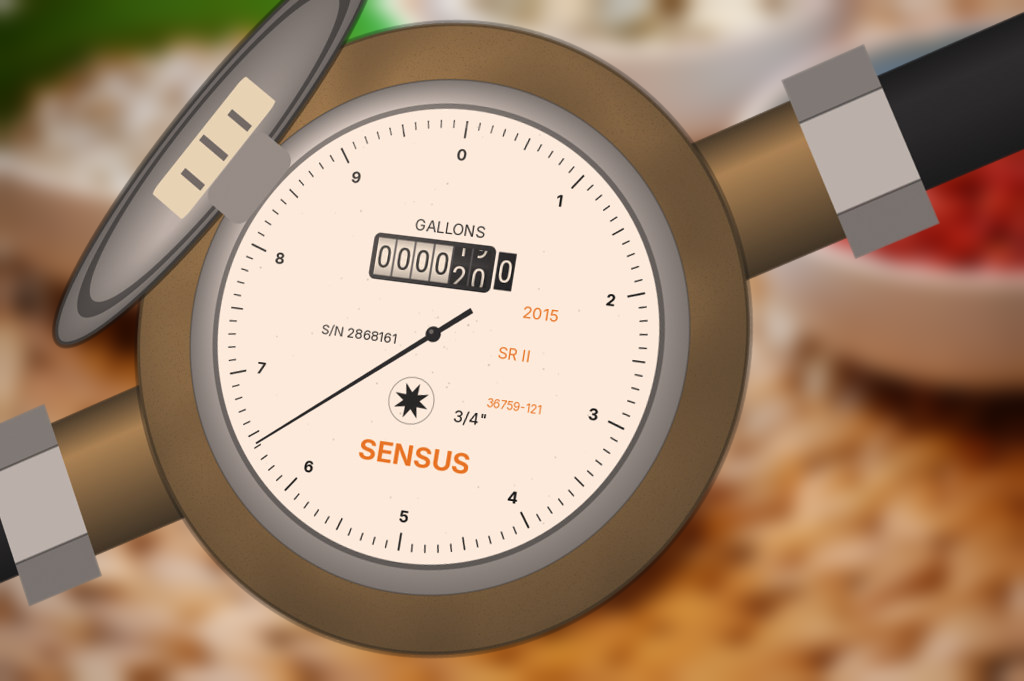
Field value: 196.4 gal
